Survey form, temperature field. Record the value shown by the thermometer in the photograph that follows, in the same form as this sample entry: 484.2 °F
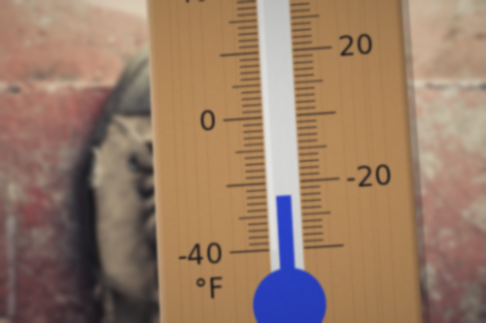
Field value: -24 °F
